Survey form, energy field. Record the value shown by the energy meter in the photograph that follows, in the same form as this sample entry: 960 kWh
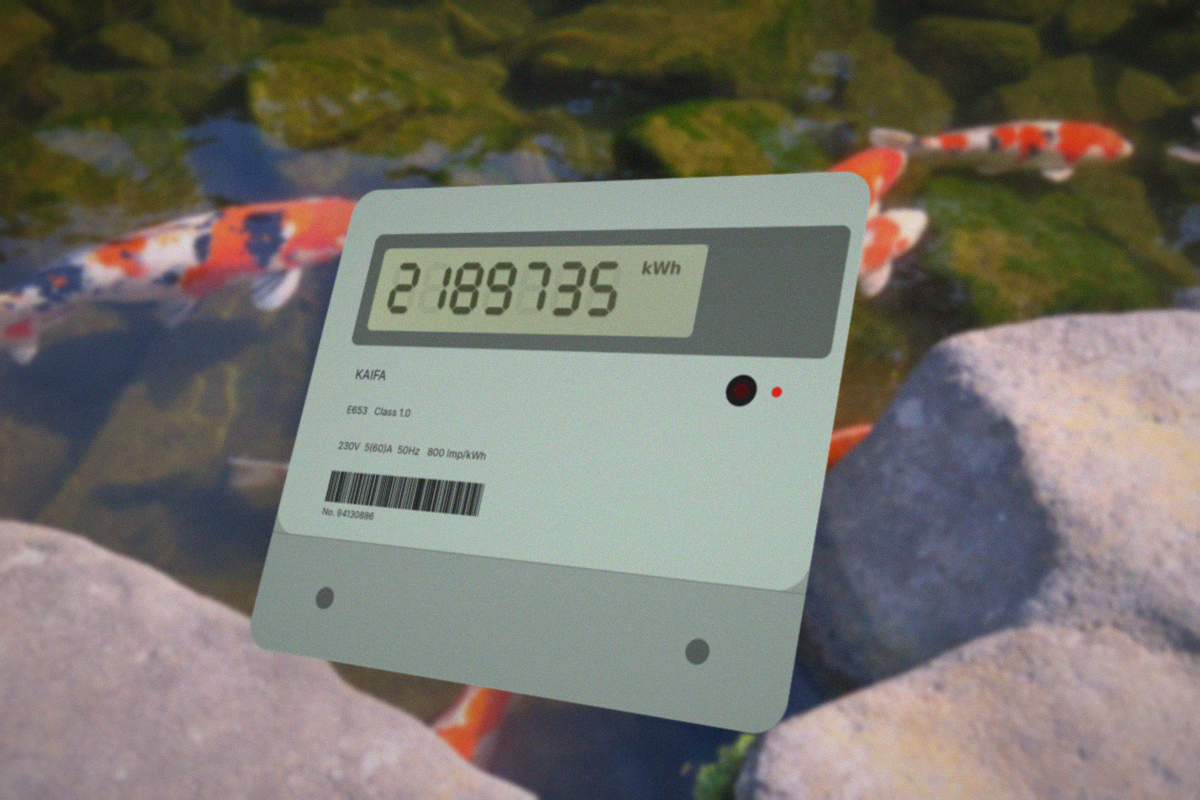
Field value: 2189735 kWh
